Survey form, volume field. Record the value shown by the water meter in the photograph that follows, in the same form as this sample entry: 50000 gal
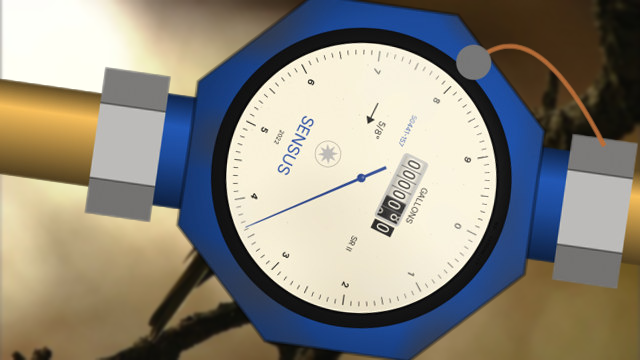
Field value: 83.6 gal
